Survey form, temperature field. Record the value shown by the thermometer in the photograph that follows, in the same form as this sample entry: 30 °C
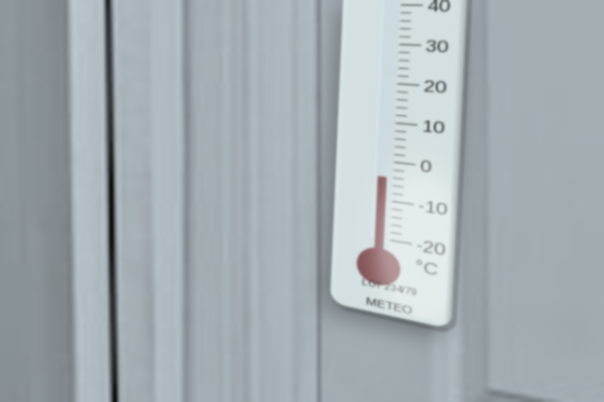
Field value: -4 °C
